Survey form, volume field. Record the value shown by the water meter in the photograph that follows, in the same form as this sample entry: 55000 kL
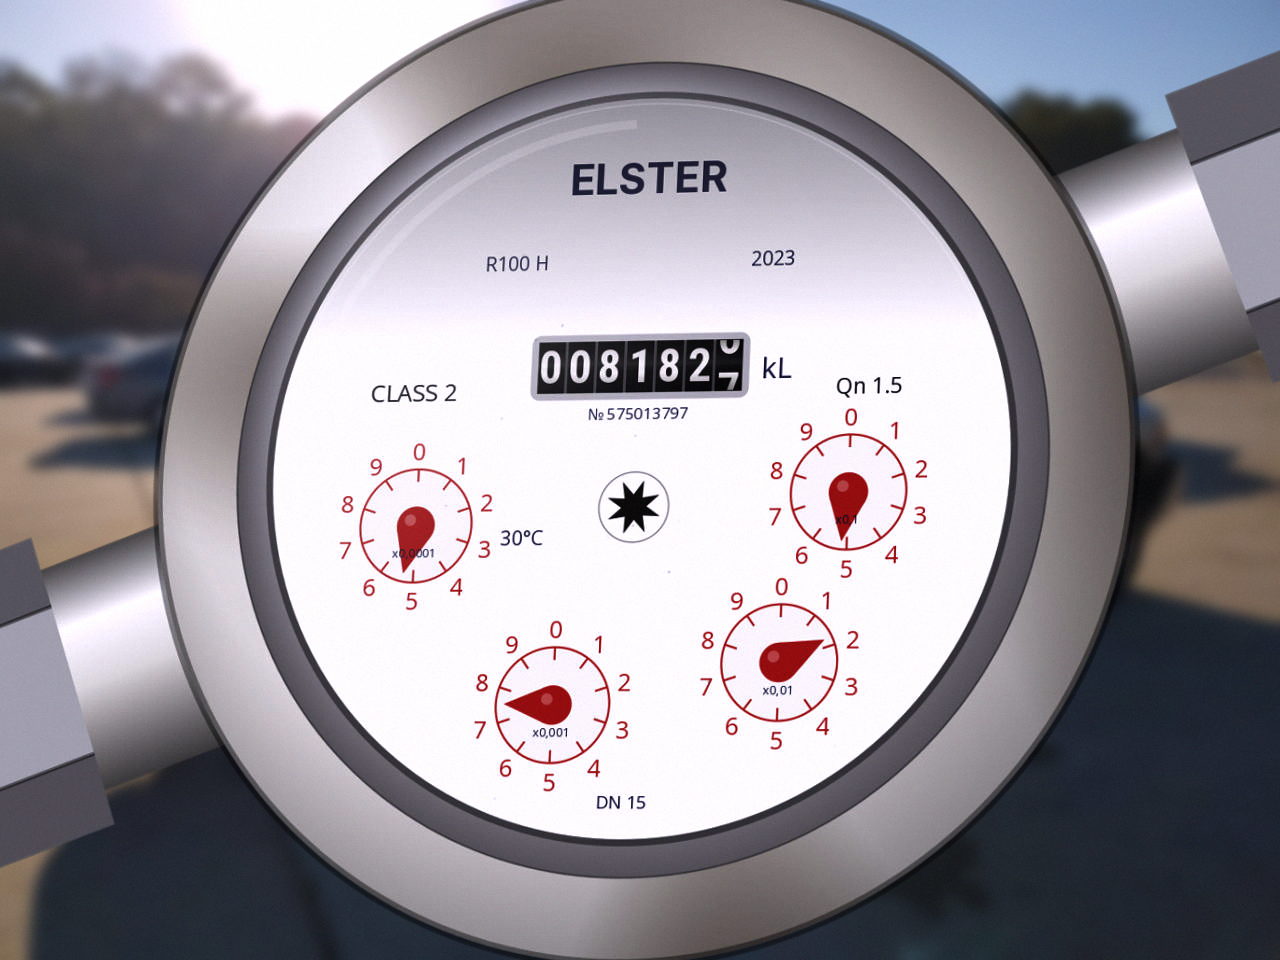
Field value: 81826.5175 kL
